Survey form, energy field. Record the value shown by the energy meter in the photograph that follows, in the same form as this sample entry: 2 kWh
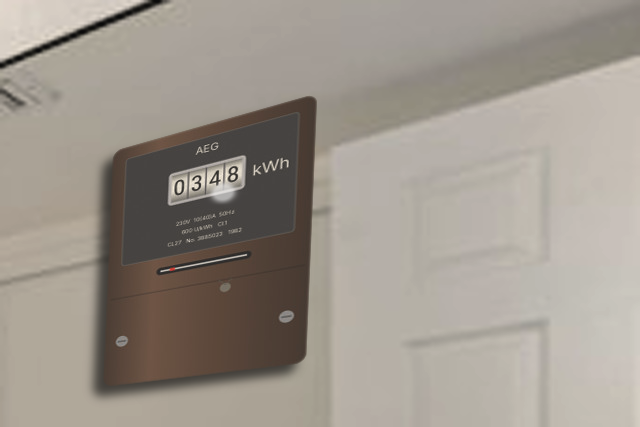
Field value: 348 kWh
